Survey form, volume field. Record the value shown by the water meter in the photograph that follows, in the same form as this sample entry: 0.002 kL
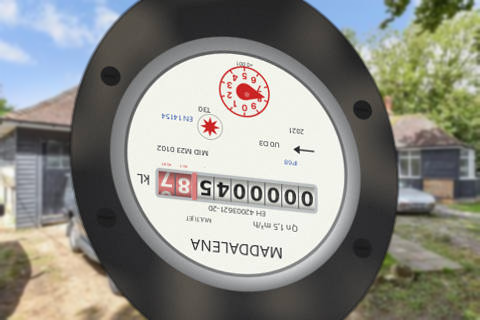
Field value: 45.867 kL
